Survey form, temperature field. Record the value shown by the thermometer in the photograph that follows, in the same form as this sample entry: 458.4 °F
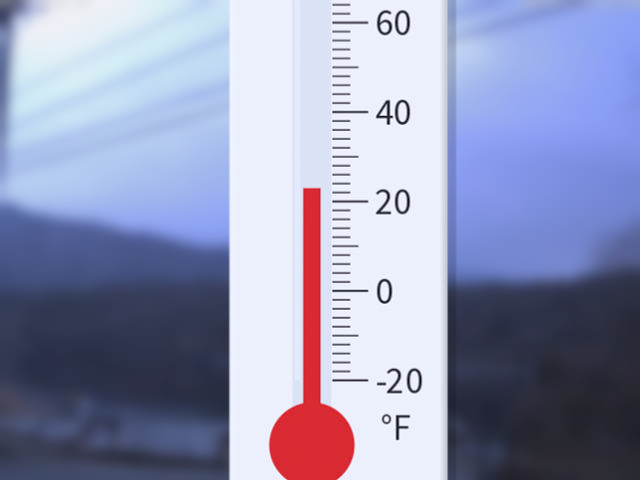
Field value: 23 °F
